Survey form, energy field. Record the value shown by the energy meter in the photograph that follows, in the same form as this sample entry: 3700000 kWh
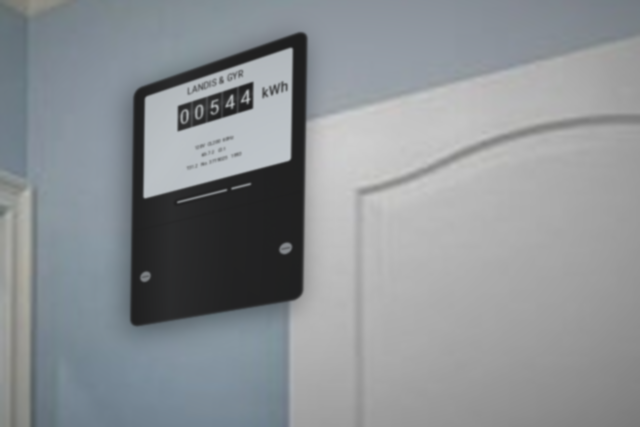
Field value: 544 kWh
